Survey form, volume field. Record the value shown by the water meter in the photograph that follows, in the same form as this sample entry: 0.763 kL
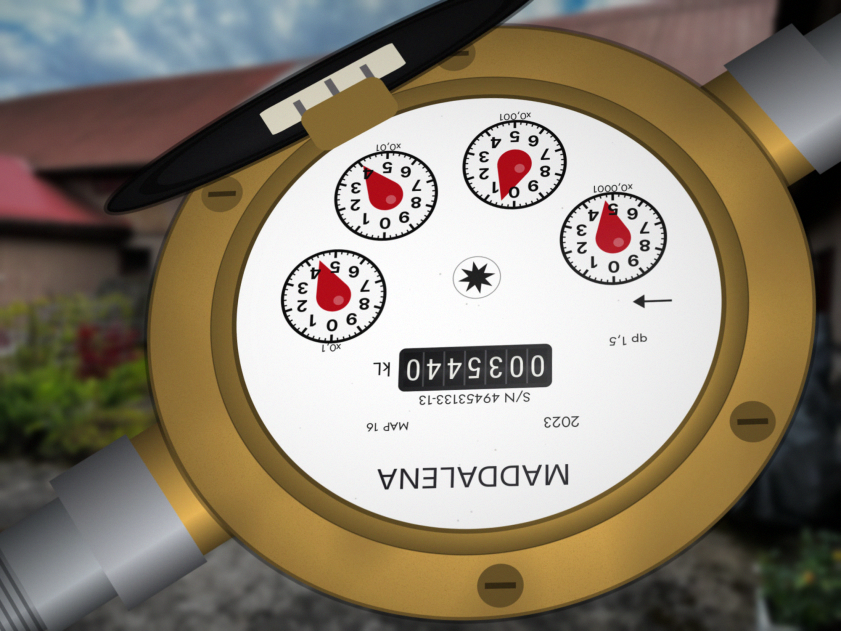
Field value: 35440.4404 kL
